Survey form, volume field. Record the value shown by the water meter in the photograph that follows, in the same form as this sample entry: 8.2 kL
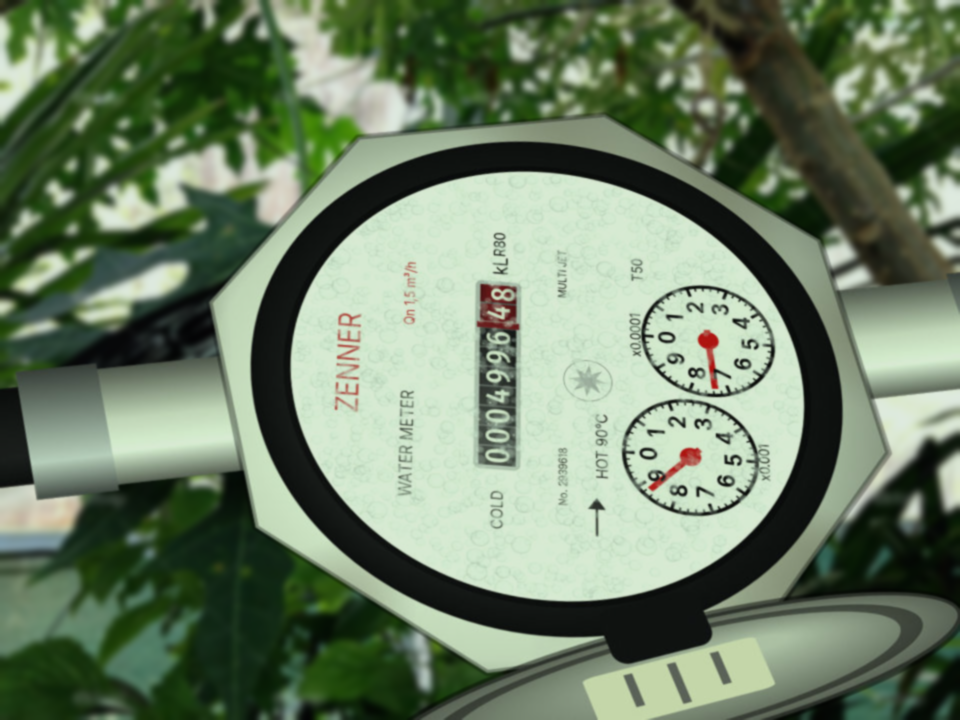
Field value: 4996.4787 kL
